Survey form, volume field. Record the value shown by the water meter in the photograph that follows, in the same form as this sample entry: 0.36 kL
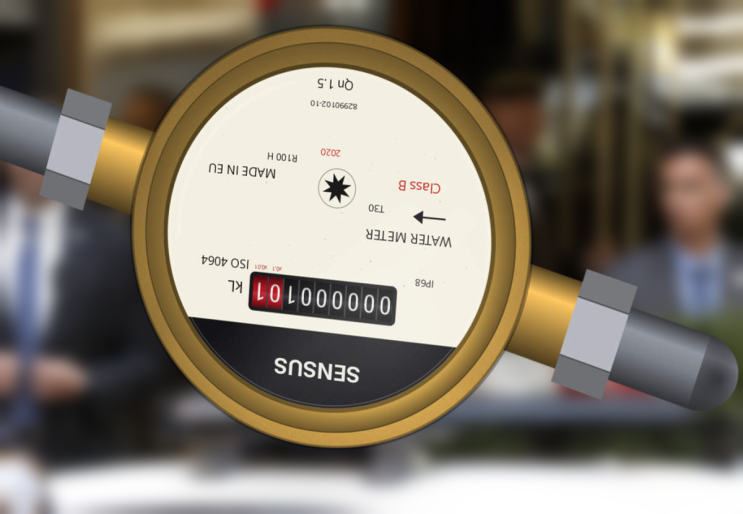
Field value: 1.01 kL
